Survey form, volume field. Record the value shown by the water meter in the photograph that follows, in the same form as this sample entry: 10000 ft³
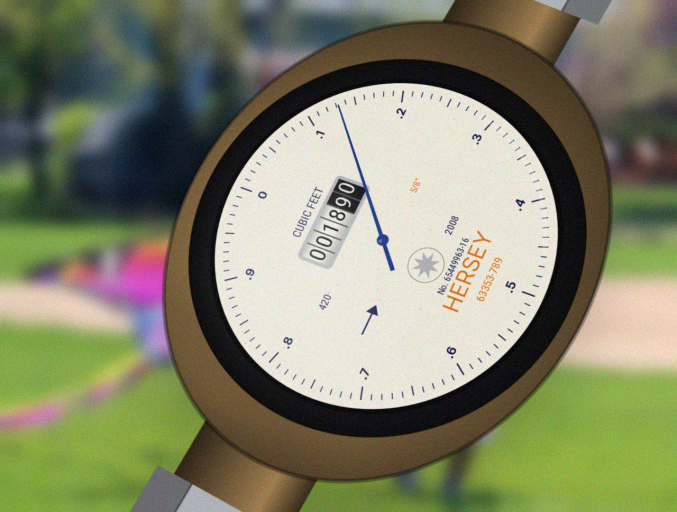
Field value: 1890.13 ft³
